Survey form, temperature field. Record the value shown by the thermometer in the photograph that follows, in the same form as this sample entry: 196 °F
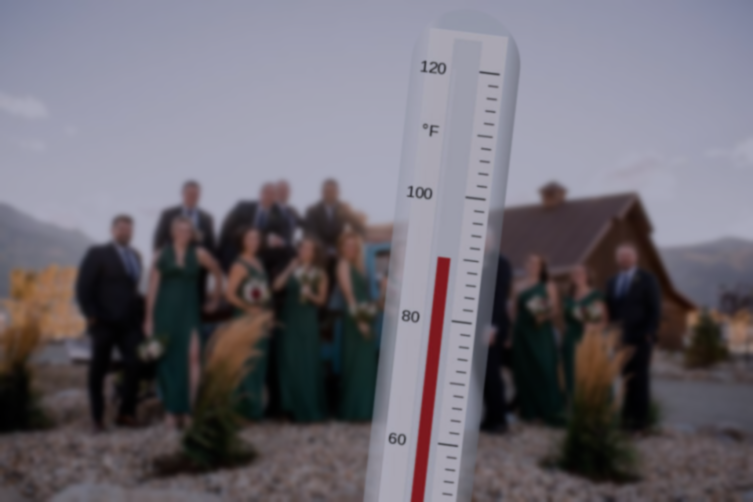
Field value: 90 °F
